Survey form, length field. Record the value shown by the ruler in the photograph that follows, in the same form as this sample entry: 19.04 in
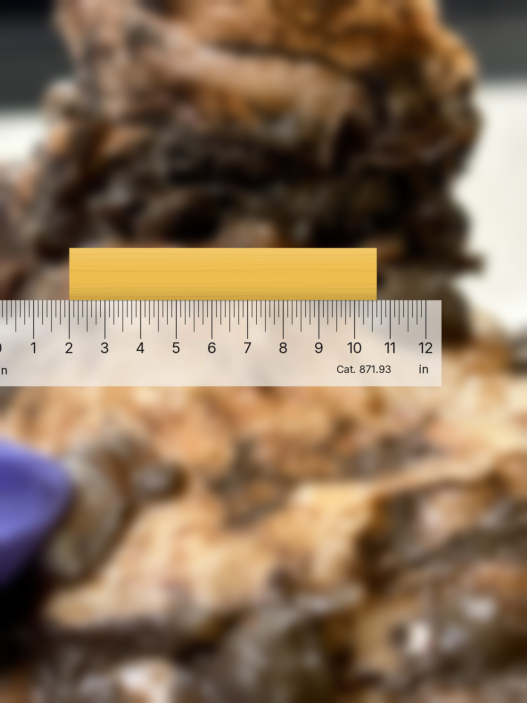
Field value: 8.625 in
